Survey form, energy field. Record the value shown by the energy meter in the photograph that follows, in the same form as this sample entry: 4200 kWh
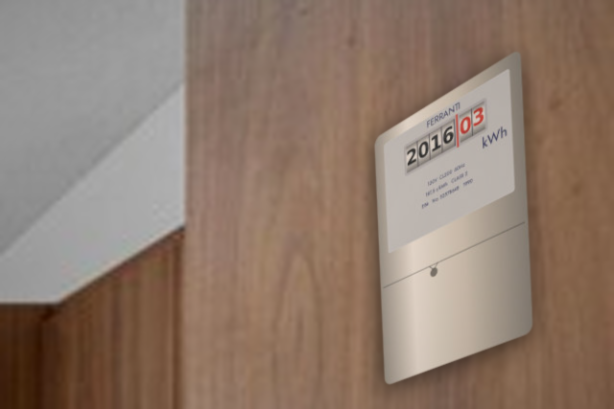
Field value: 2016.03 kWh
